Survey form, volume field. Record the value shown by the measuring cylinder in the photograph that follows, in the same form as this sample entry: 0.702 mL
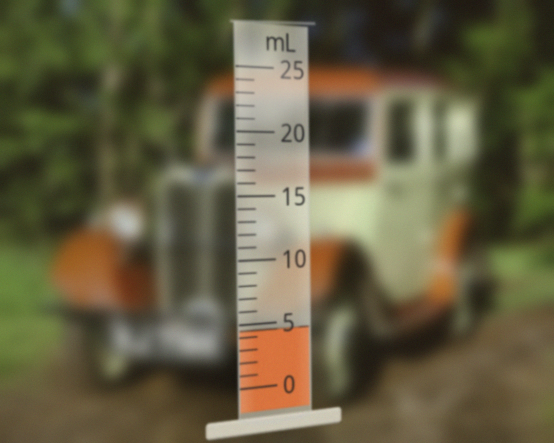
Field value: 4.5 mL
